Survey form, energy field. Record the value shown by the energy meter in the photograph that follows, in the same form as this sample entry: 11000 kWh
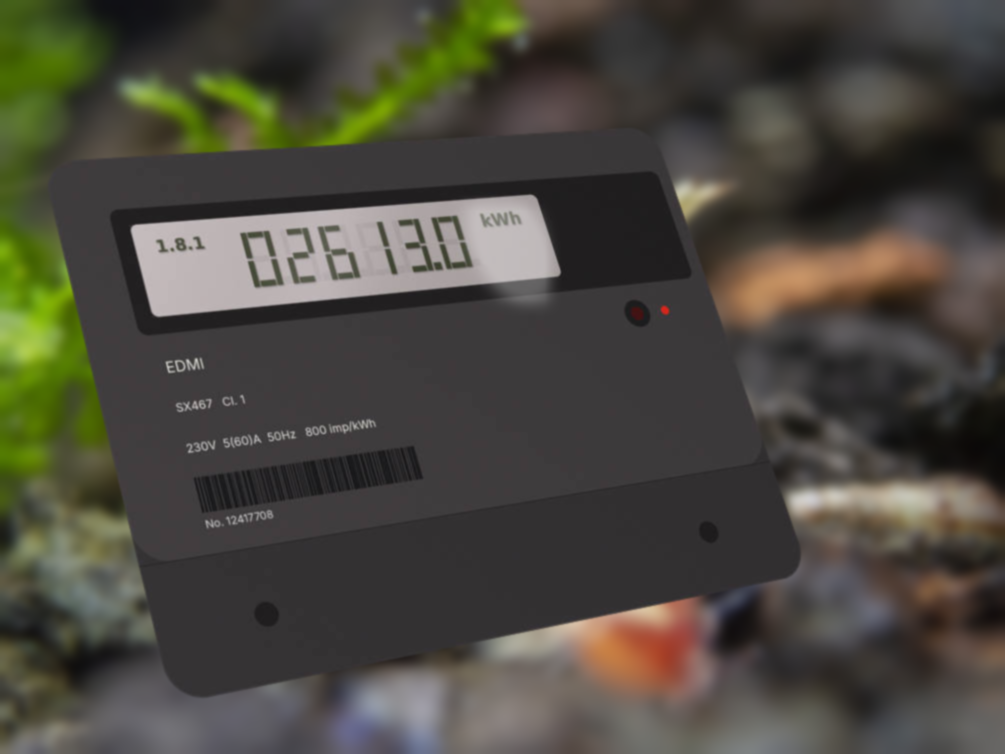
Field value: 2613.0 kWh
